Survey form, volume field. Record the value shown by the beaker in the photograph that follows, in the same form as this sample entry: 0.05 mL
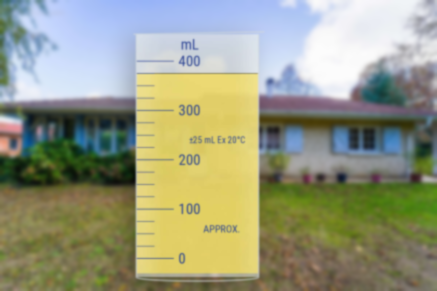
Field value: 375 mL
